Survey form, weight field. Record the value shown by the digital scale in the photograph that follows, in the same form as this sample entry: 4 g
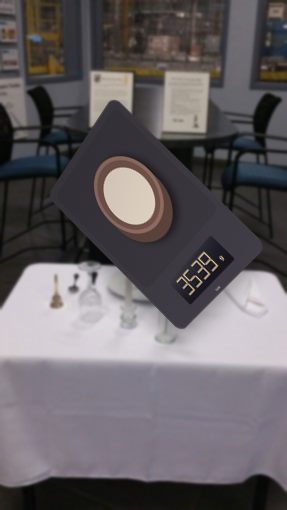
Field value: 3539 g
